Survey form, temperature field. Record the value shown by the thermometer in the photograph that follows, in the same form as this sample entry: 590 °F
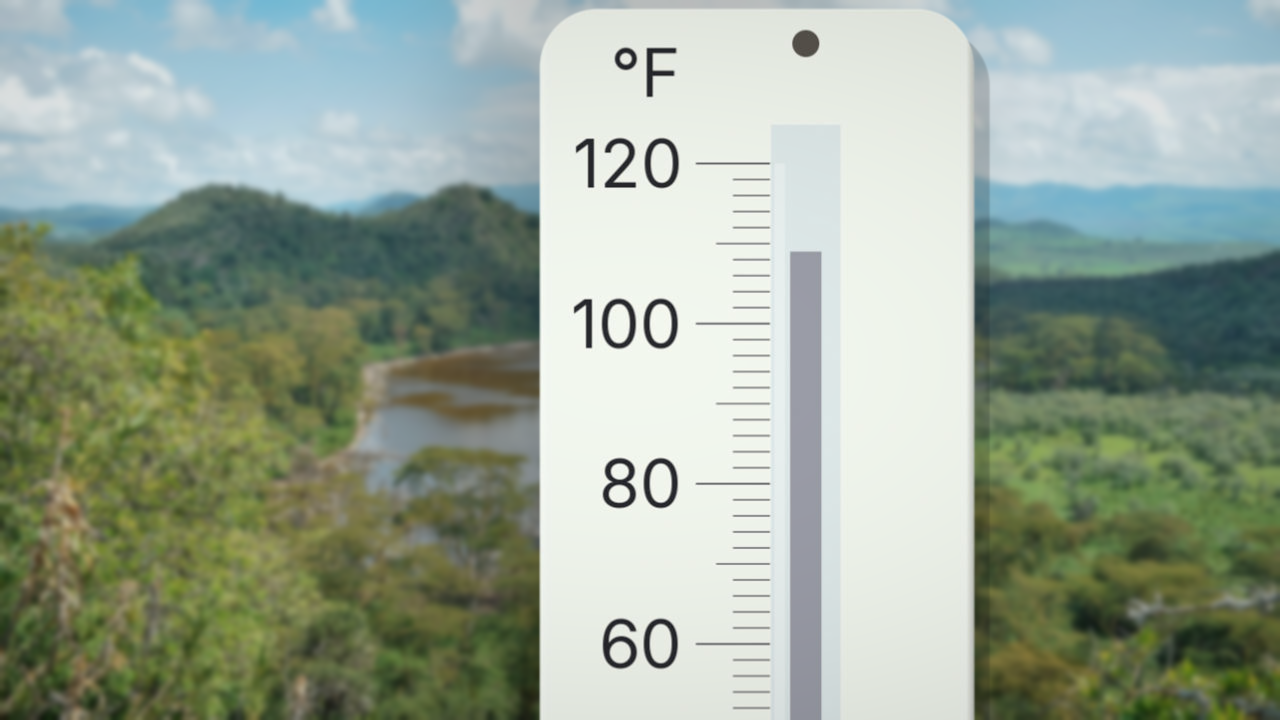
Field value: 109 °F
